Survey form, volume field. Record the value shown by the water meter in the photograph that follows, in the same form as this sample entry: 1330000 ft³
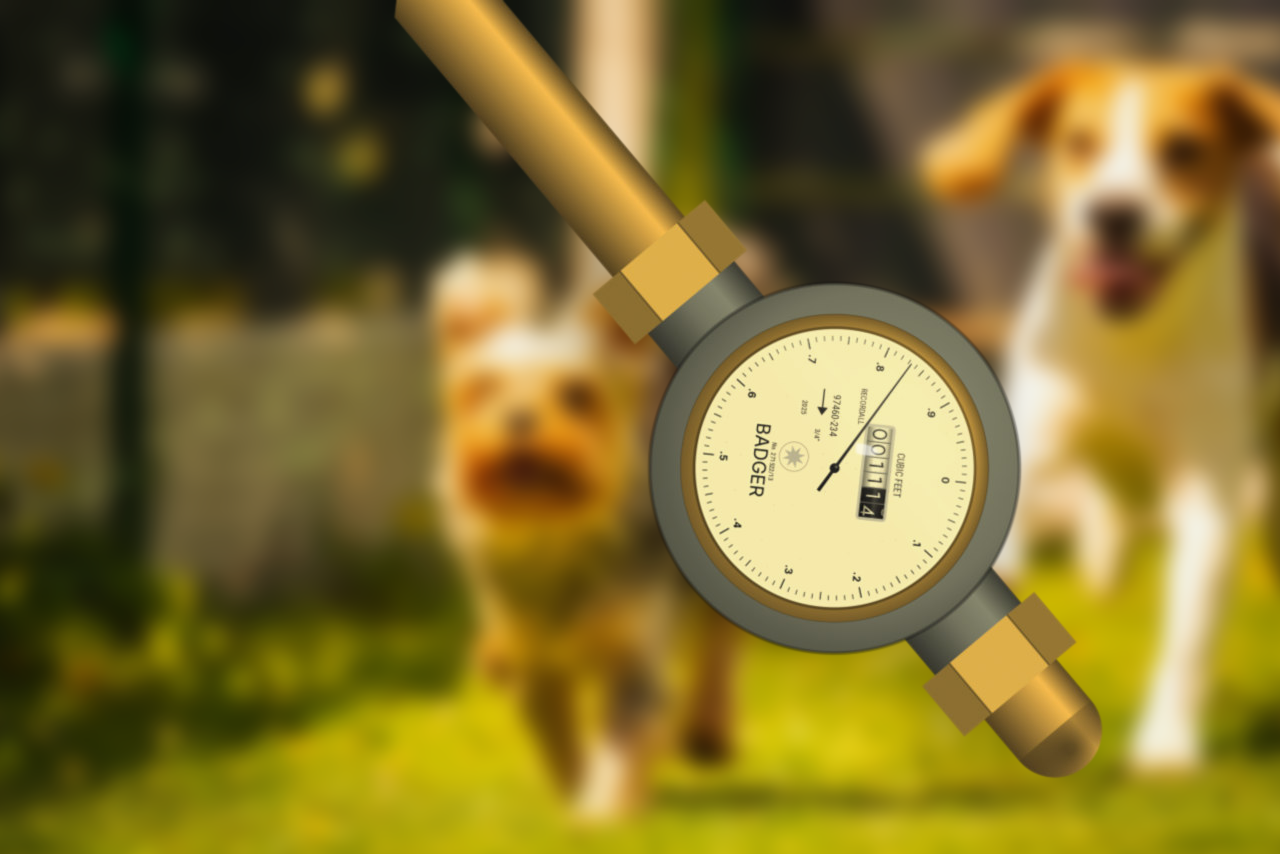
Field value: 1113.83 ft³
